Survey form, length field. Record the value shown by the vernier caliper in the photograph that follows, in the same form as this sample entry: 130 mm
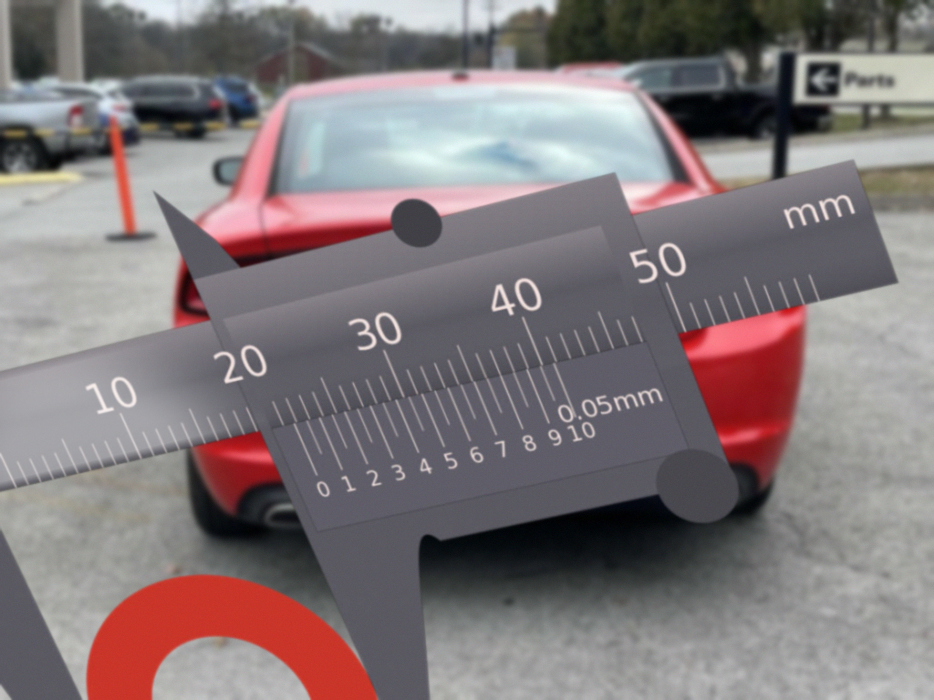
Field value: 21.8 mm
